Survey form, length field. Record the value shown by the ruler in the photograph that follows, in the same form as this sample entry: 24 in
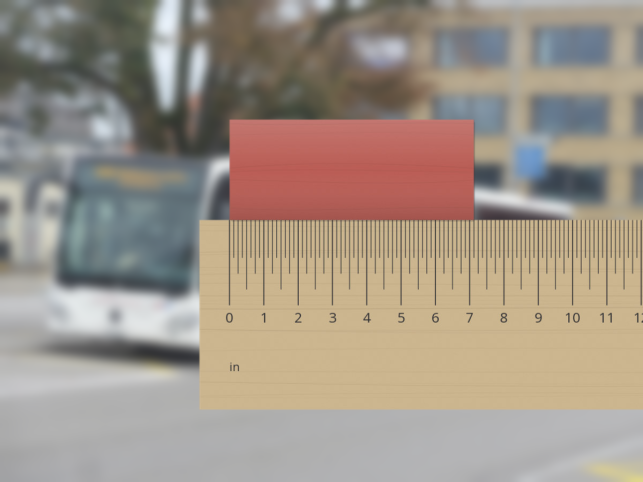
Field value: 7.125 in
